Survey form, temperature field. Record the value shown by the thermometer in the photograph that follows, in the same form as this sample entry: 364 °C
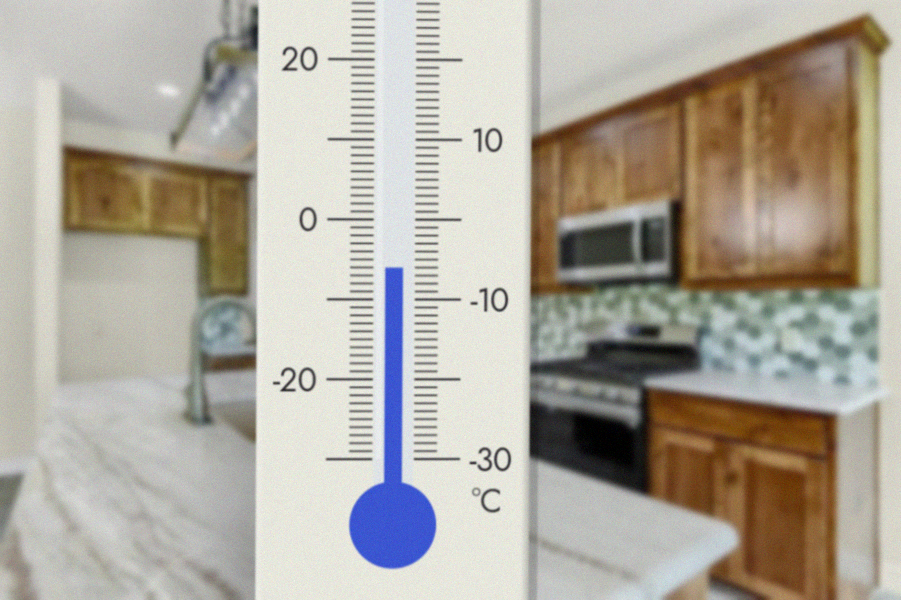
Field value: -6 °C
